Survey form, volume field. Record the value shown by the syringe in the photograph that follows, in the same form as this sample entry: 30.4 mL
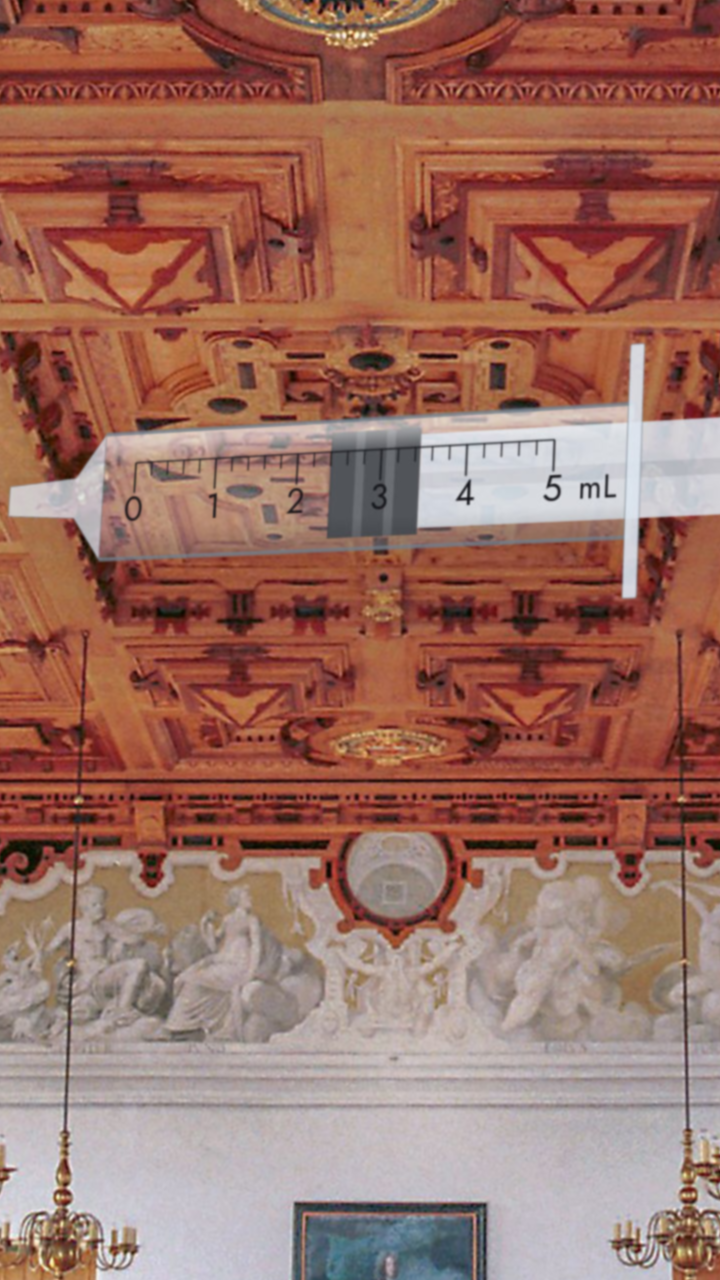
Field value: 2.4 mL
